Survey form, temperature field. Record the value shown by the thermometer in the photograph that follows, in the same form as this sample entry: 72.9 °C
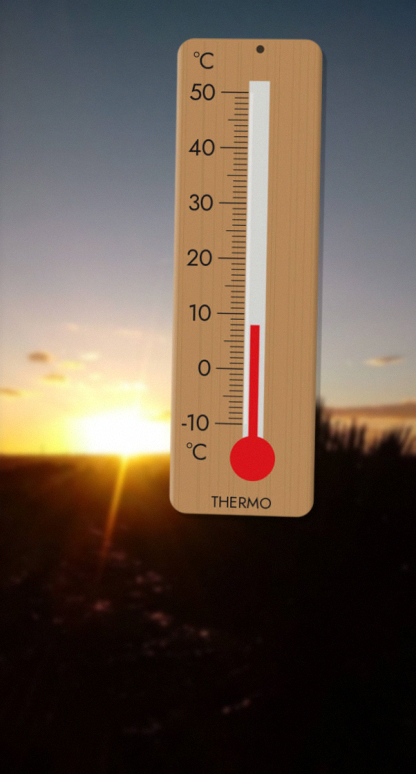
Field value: 8 °C
